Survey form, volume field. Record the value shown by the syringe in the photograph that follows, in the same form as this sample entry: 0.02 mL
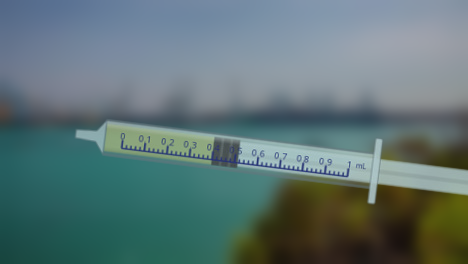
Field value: 0.4 mL
